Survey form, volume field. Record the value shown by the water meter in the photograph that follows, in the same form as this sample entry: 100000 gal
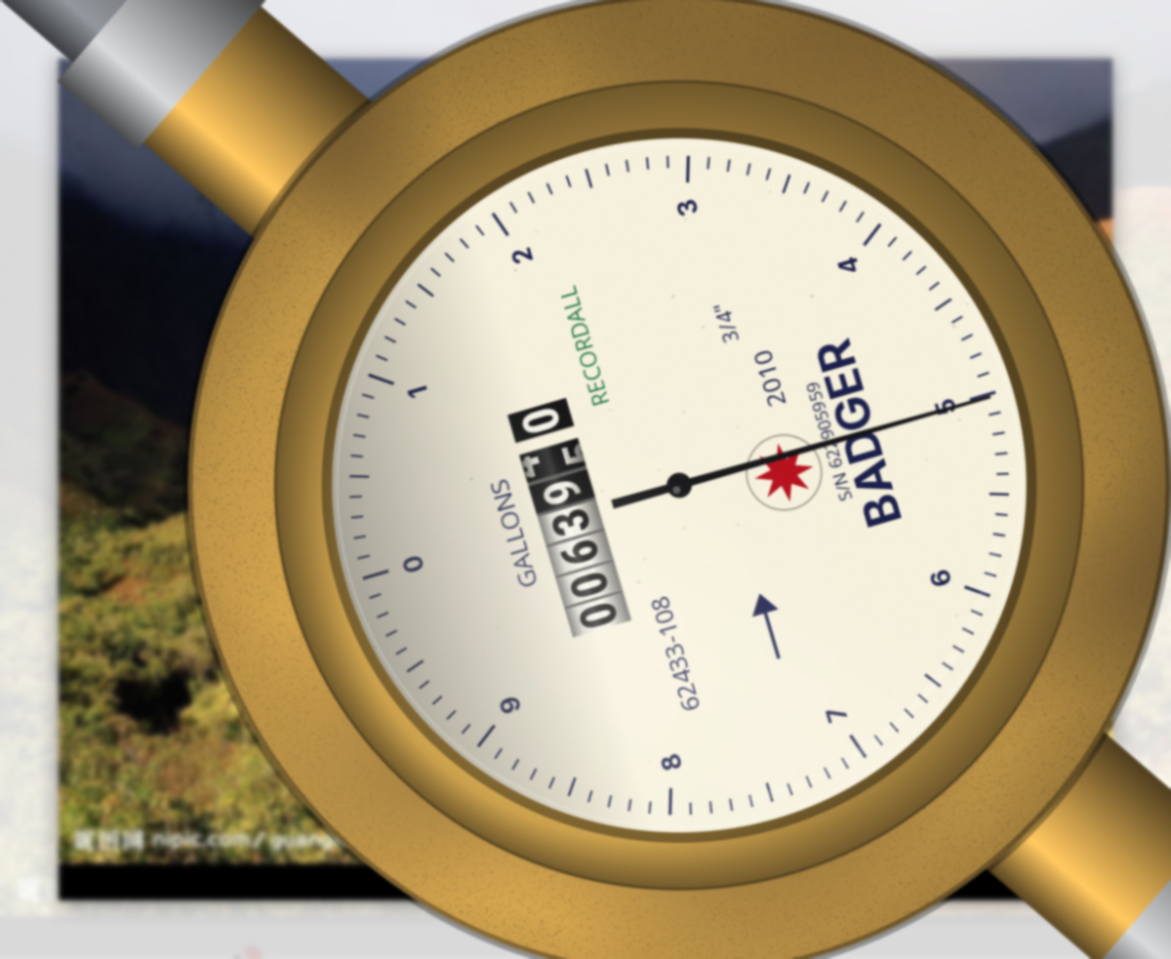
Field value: 63945.0 gal
